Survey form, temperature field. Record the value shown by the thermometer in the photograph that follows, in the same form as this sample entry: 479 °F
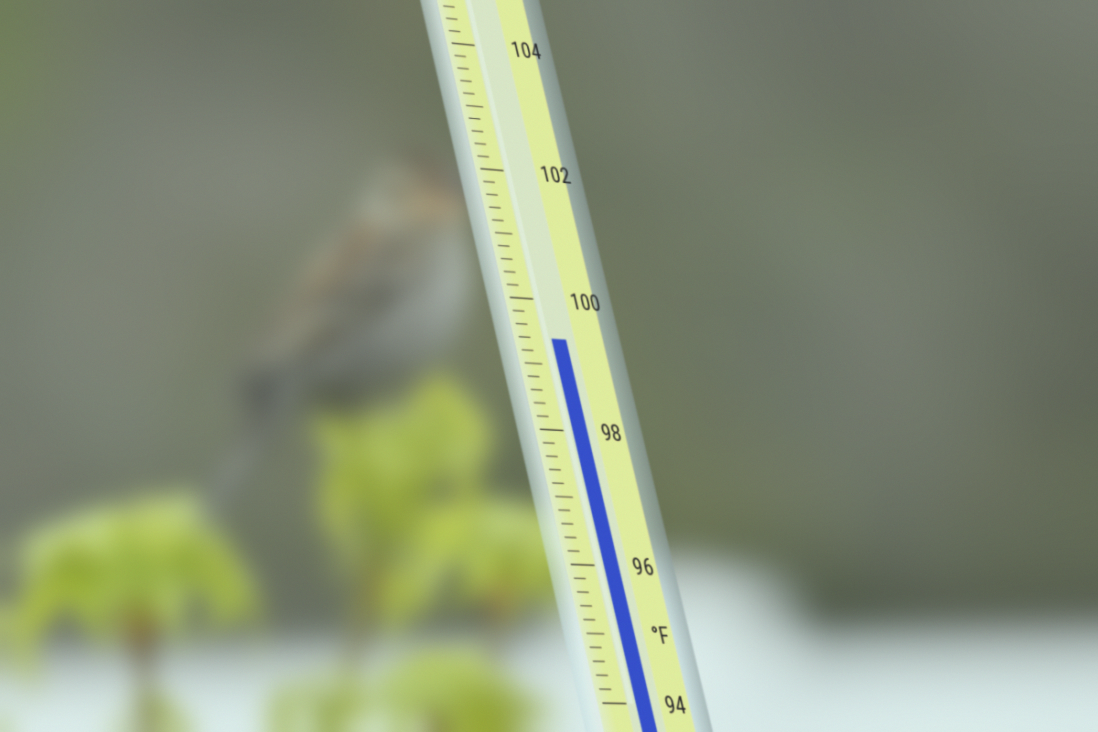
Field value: 99.4 °F
